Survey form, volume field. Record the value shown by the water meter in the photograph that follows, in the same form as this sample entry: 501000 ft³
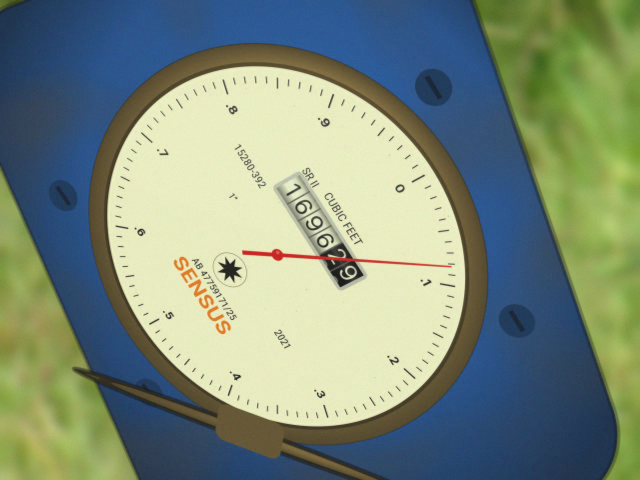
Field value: 169629.08 ft³
